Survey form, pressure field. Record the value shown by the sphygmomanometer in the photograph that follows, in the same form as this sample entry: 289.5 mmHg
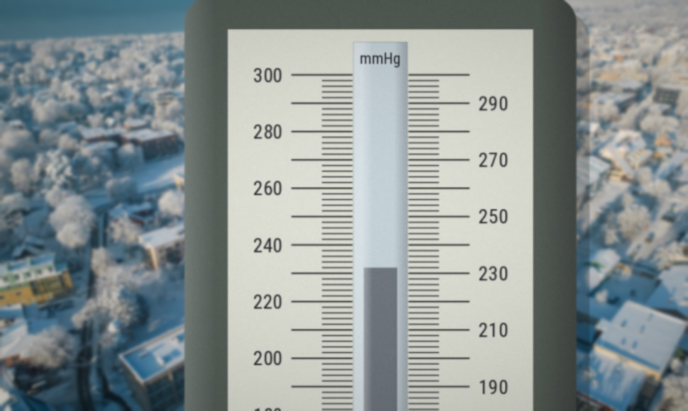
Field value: 232 mmHg
